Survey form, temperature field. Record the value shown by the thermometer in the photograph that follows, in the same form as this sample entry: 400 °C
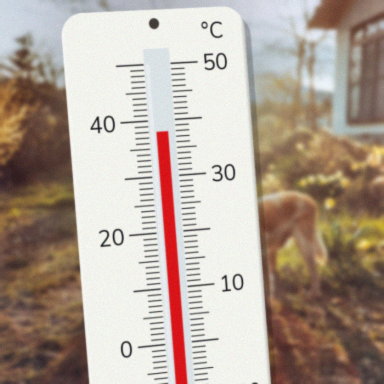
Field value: 38 °C
